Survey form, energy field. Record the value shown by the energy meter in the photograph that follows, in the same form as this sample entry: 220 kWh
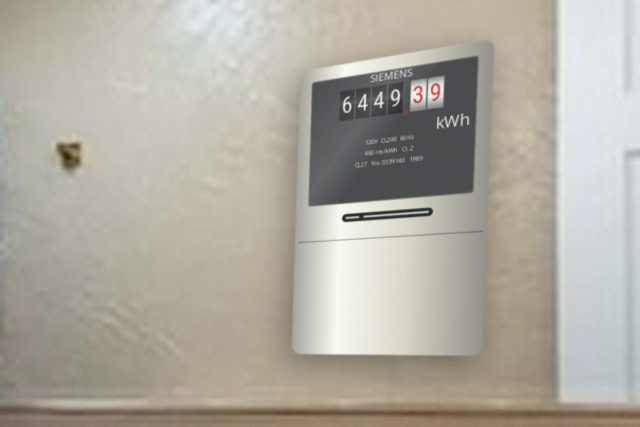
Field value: 6449.39 kWh
